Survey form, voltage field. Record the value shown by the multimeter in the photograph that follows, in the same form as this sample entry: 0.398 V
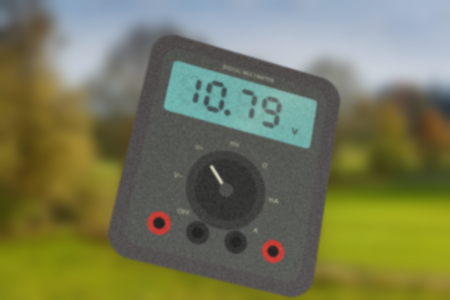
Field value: 10.79 V
